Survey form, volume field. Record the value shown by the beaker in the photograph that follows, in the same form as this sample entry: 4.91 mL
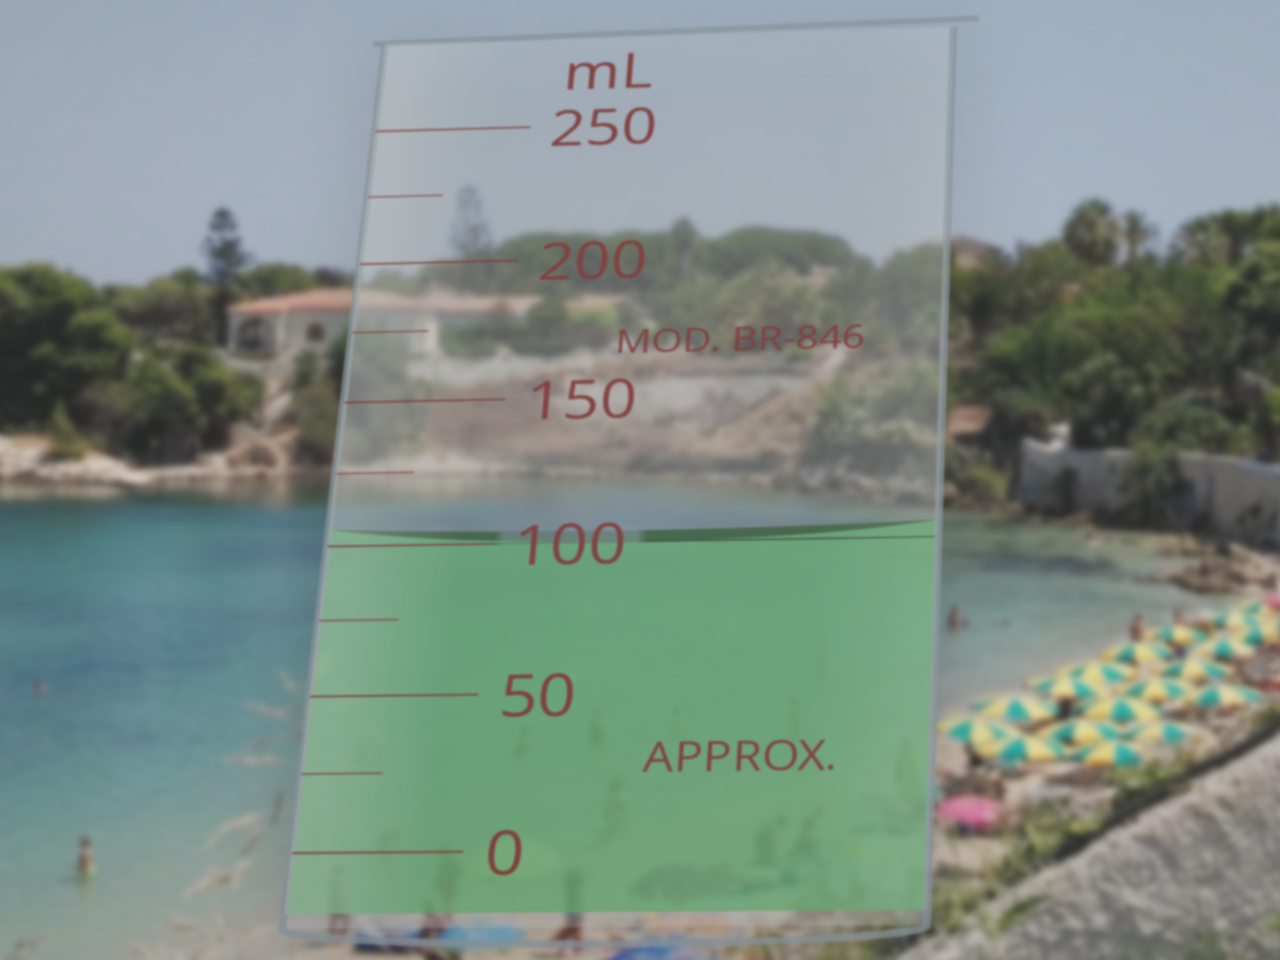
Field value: 100 mL
